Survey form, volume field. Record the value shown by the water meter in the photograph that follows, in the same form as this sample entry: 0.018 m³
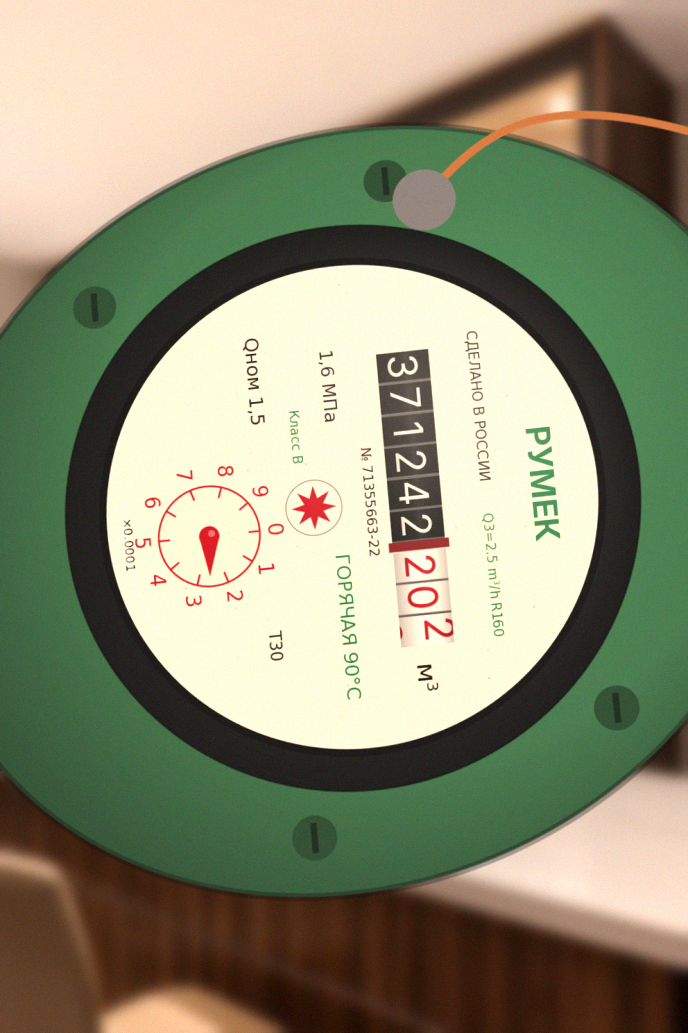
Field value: 371242.2022 m³
